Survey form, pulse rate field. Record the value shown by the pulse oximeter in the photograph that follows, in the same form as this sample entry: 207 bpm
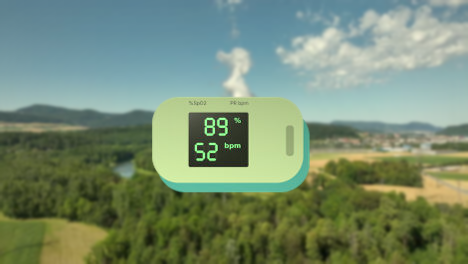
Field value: 52 bpm
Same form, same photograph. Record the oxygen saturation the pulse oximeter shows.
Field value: 89 %
